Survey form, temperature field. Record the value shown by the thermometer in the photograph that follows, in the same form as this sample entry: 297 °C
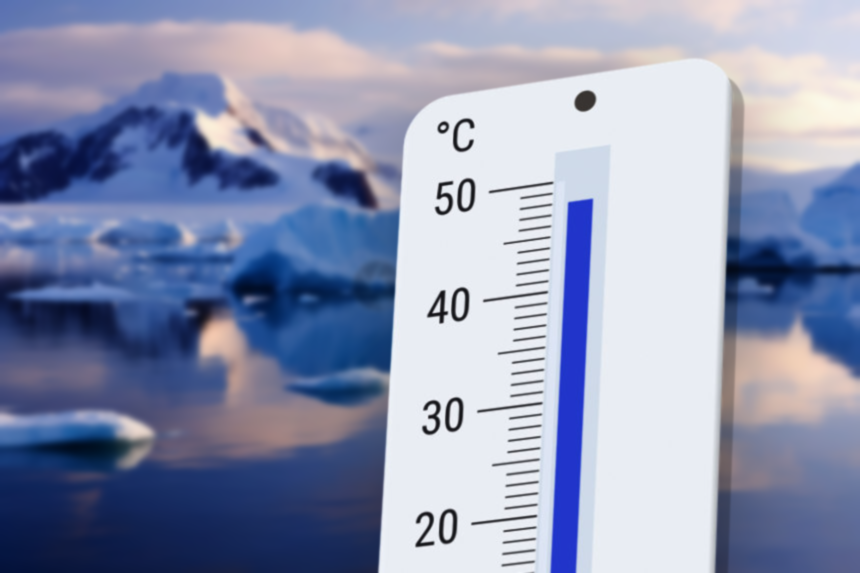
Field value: 48 °C
